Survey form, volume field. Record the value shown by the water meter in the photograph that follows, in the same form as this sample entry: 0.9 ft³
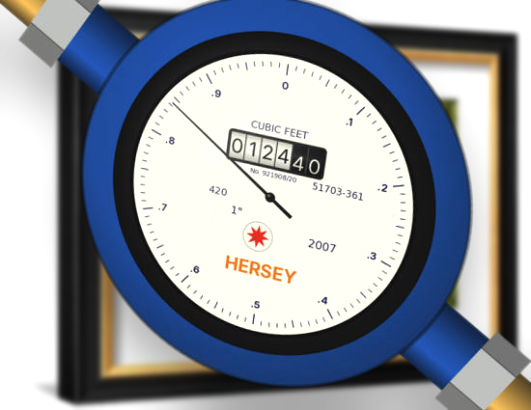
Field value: 12439.84 ft³
